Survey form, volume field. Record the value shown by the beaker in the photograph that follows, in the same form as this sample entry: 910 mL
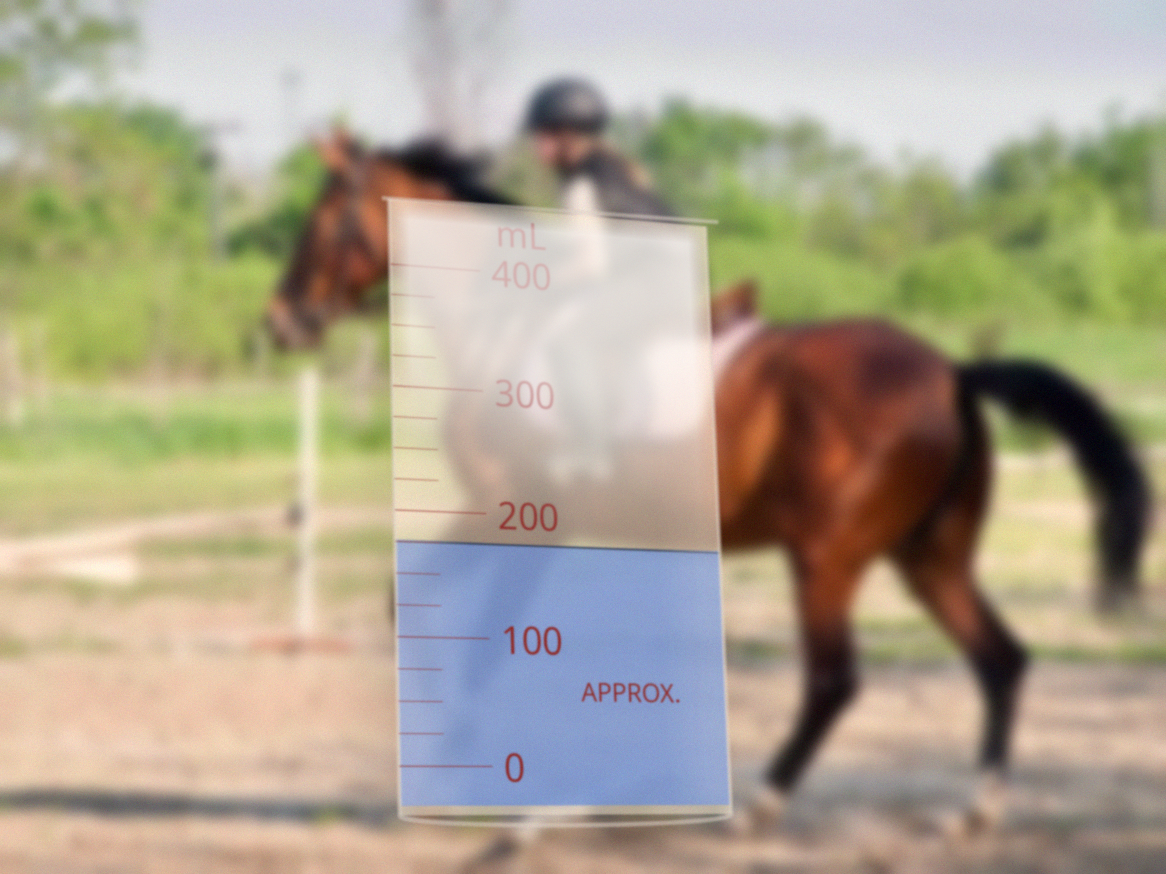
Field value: 175 mL
